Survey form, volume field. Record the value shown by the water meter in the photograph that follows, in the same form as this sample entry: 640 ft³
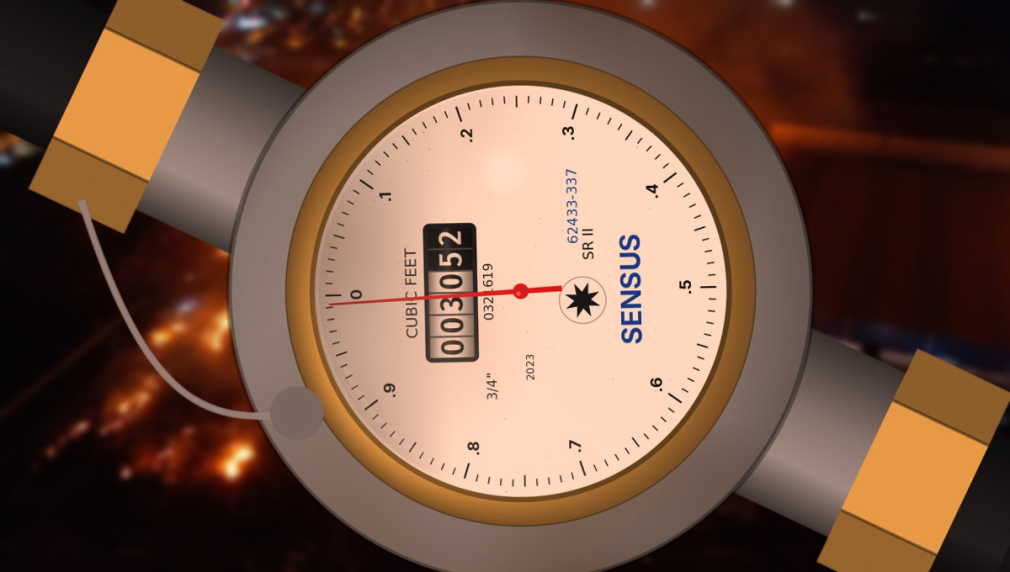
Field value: 3051.99 ft³
